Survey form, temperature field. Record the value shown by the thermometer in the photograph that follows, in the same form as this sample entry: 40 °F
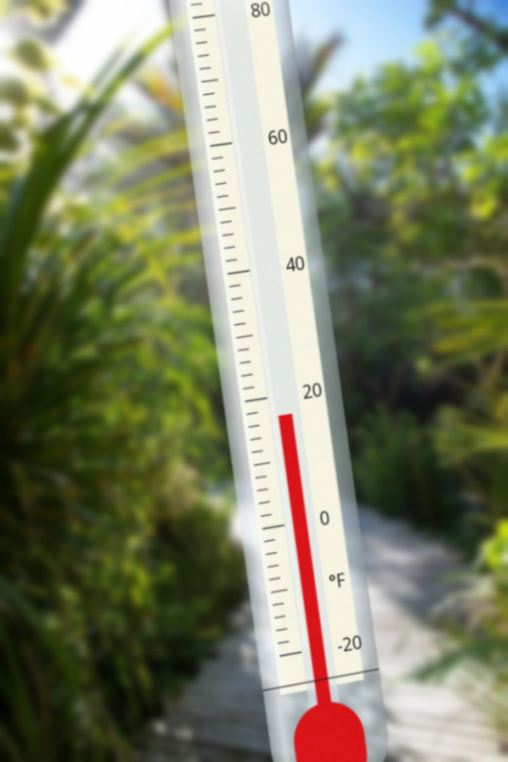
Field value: 17 °F
